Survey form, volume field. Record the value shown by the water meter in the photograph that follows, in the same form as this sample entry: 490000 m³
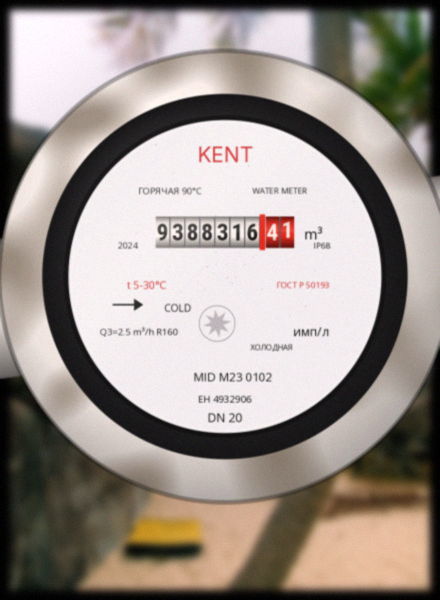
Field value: 9388316.41 m³
